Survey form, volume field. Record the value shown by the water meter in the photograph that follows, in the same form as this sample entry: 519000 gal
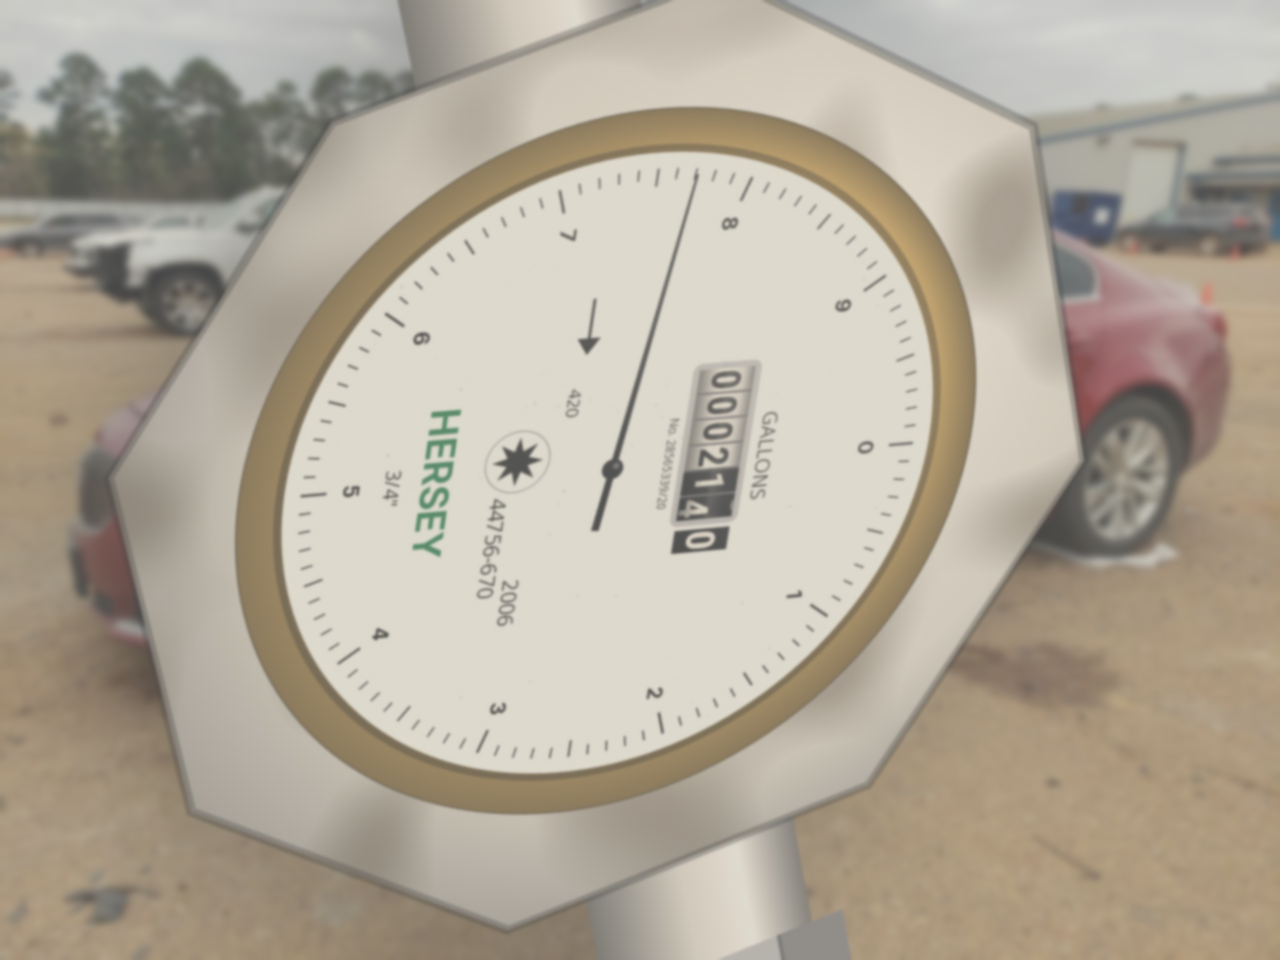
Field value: 2137.7 gal
